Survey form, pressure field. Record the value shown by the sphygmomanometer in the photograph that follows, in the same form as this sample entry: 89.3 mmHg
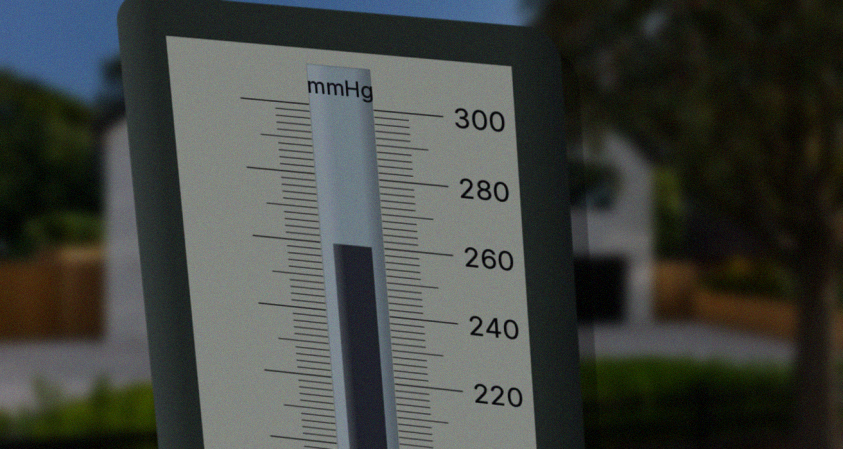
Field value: 260 mmHg
